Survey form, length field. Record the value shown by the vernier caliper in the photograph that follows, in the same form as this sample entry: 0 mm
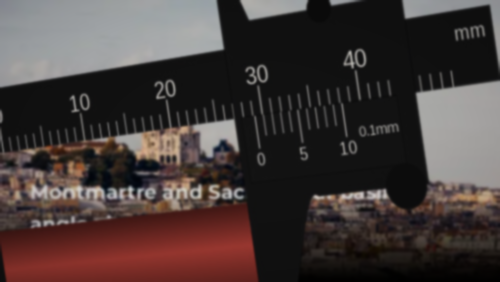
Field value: 29.2 mm
